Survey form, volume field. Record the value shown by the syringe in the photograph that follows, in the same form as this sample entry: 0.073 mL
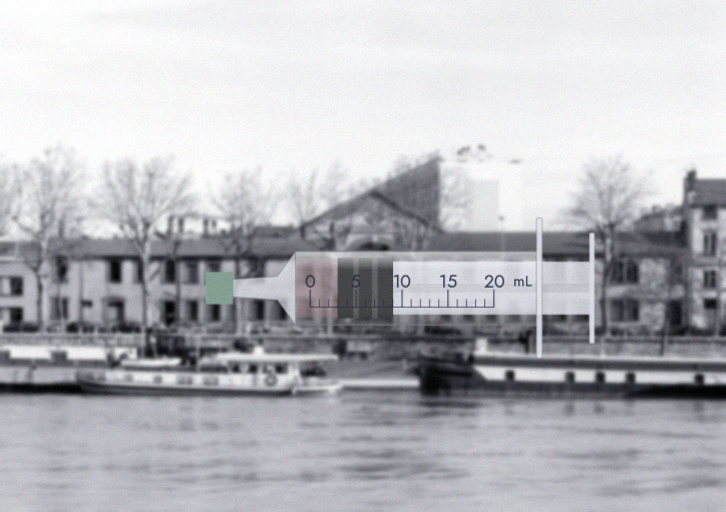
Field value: 3 mL
